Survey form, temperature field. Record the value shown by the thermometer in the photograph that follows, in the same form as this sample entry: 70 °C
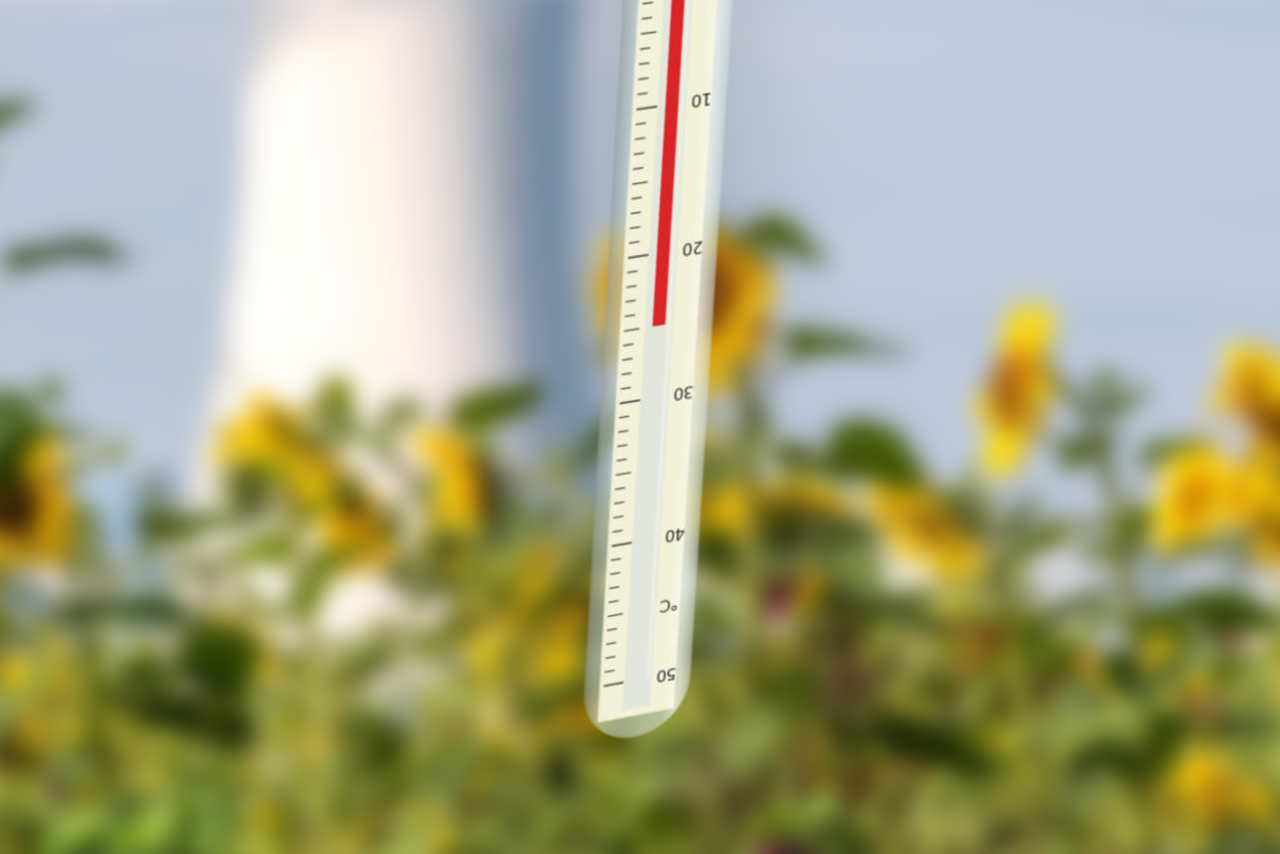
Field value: 25 °C
